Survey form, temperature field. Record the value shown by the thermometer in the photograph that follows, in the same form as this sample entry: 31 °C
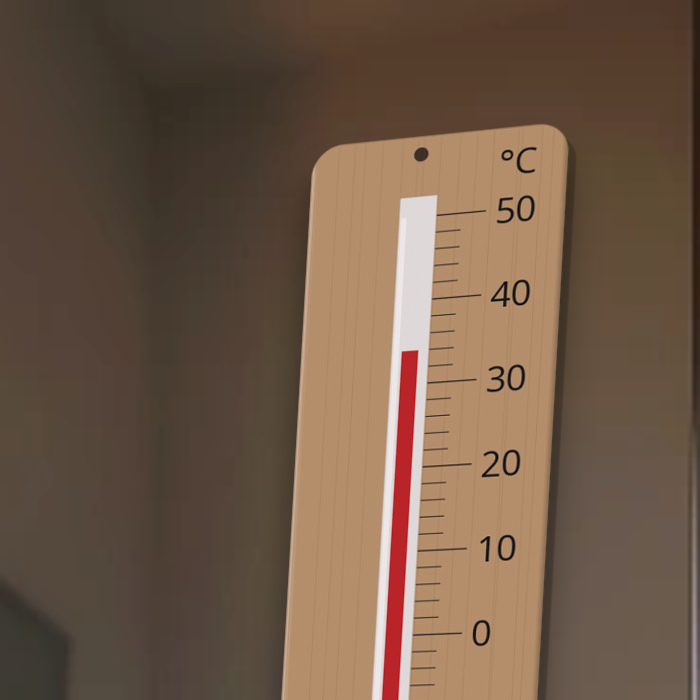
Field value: 34 °C
